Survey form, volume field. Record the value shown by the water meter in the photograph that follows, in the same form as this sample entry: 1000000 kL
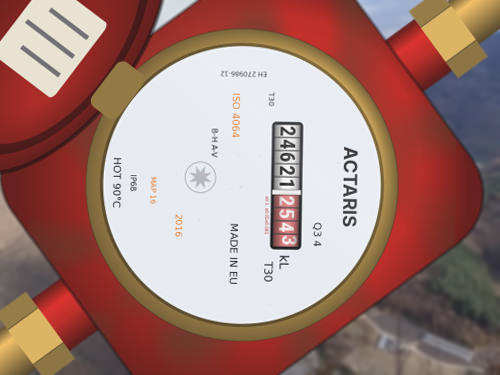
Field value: 24621.2543 kL
